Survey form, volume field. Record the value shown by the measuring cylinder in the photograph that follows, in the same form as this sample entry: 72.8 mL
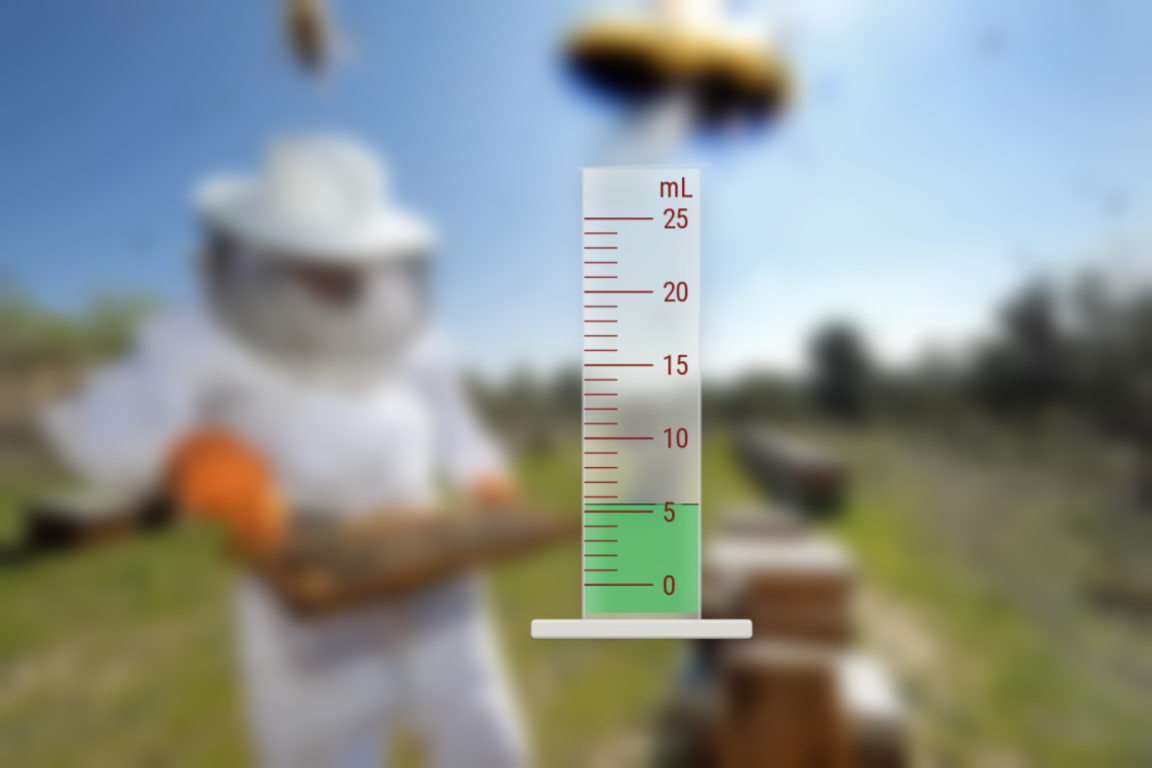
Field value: 5.5 mL
